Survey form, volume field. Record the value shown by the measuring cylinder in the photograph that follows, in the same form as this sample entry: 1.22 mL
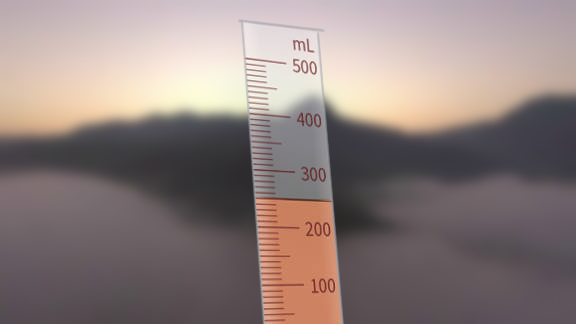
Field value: 250 mL
